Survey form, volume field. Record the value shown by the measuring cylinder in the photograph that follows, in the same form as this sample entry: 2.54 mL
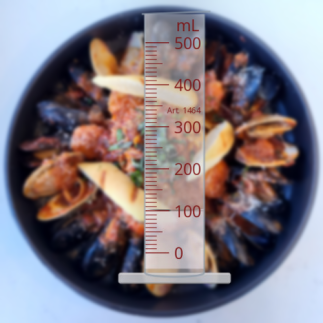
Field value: 100 mL
